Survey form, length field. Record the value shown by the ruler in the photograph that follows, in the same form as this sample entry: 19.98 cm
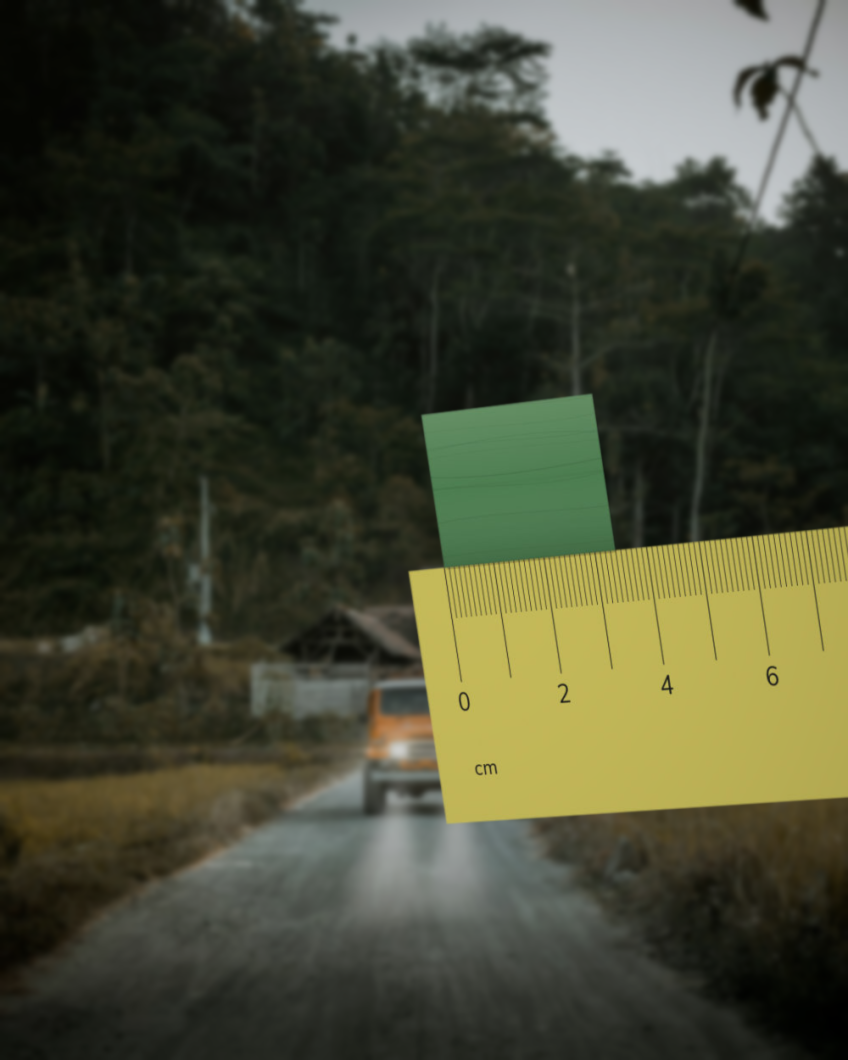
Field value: 3.4 cm
